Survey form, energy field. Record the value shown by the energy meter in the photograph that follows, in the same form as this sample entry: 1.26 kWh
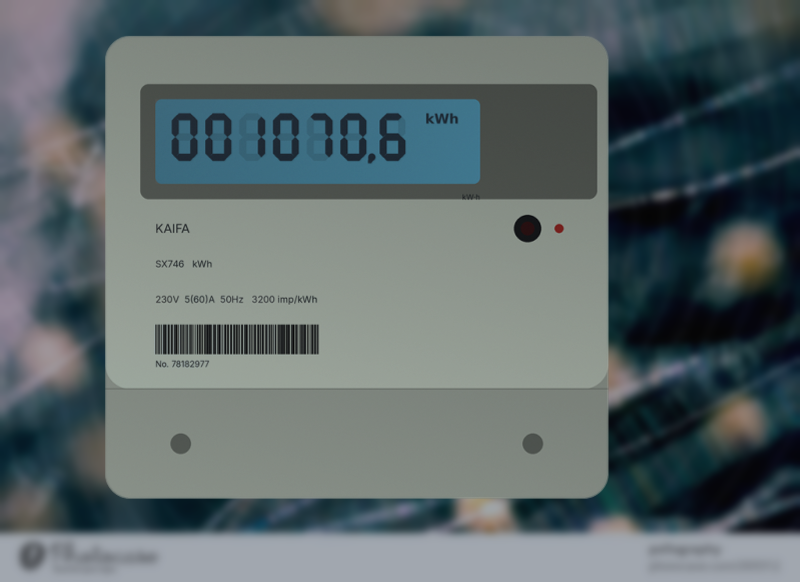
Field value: 1070.6 kWh
